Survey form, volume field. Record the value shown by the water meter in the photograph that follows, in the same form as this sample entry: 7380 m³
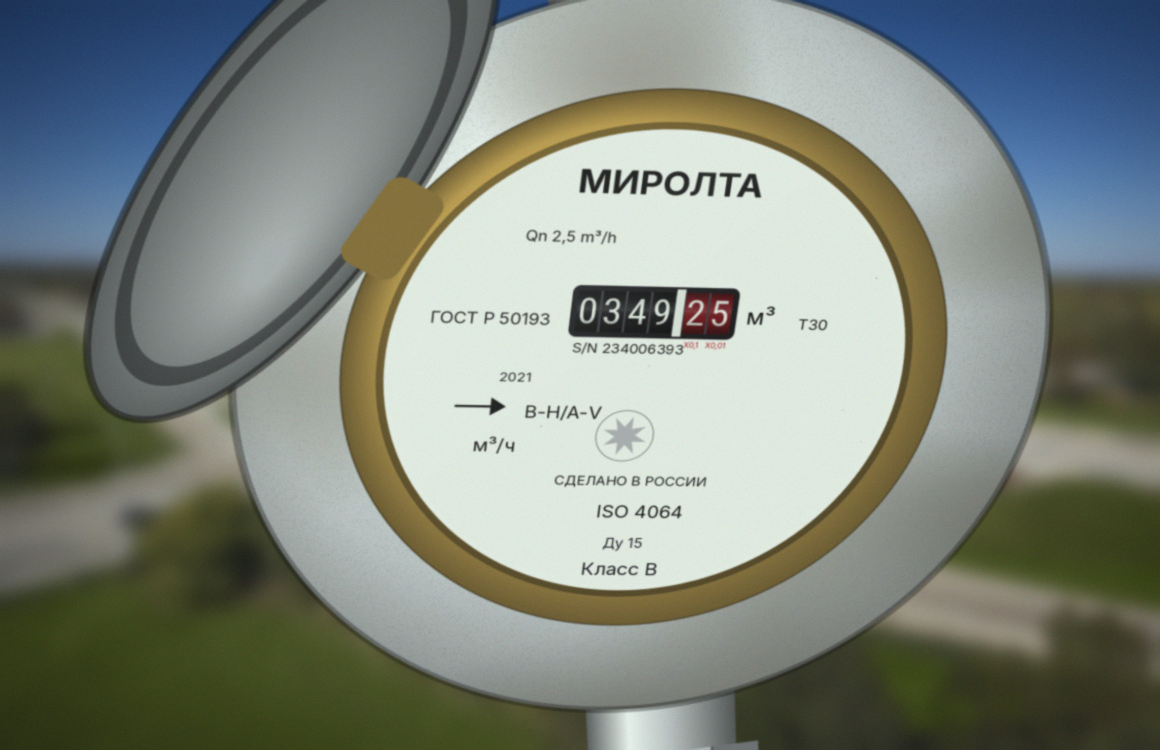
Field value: 349.25 m³
